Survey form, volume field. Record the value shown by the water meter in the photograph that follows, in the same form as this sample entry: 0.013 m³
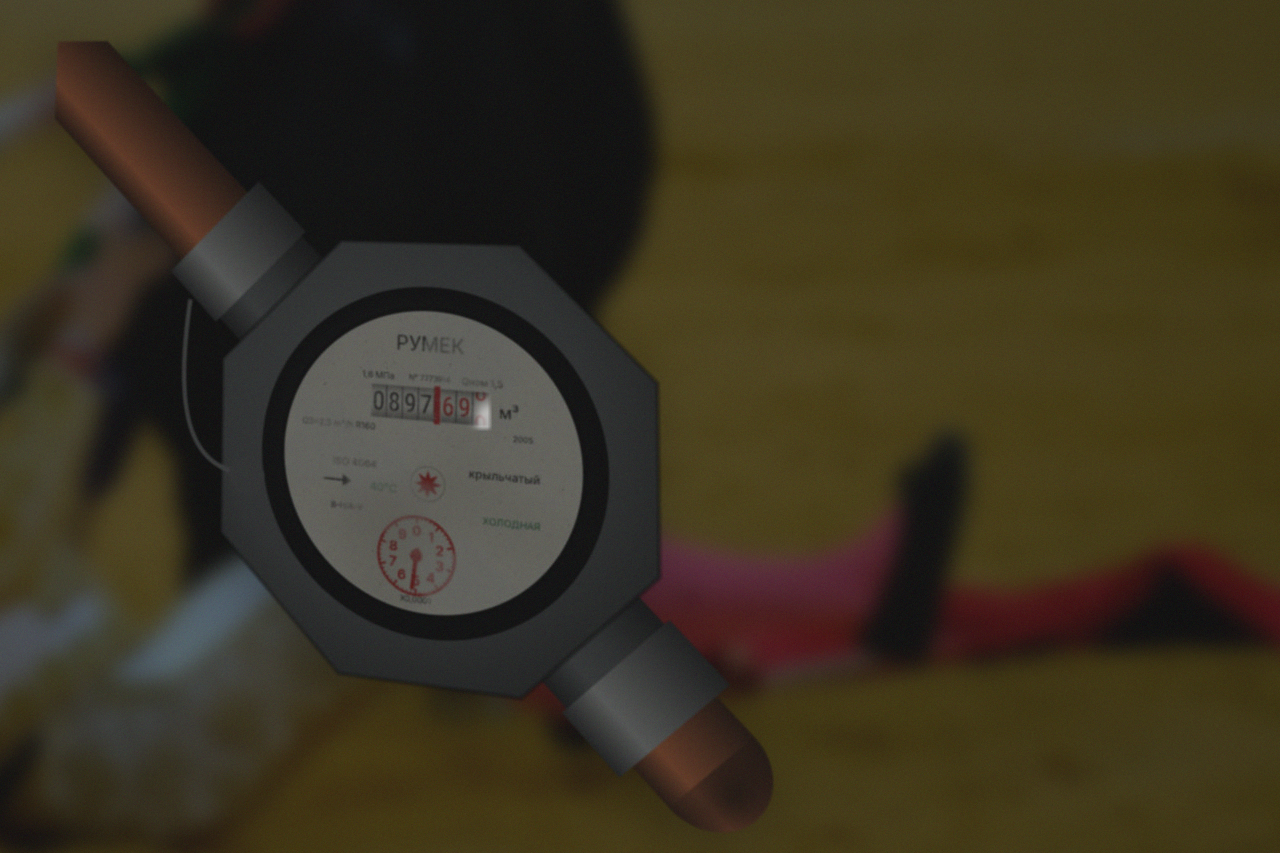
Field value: 897.6985 m³
